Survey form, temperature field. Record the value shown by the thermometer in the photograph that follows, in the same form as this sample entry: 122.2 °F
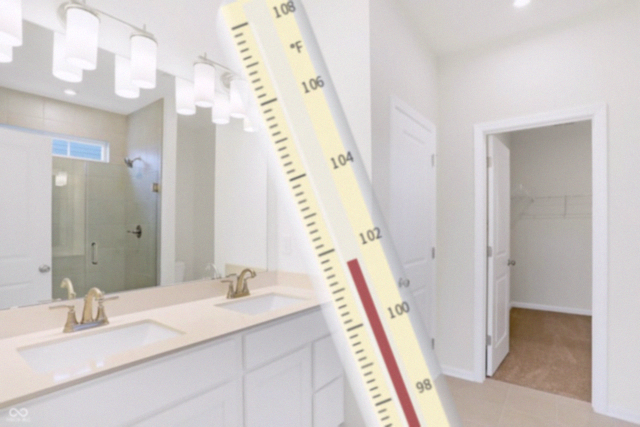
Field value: 101.6 °F
